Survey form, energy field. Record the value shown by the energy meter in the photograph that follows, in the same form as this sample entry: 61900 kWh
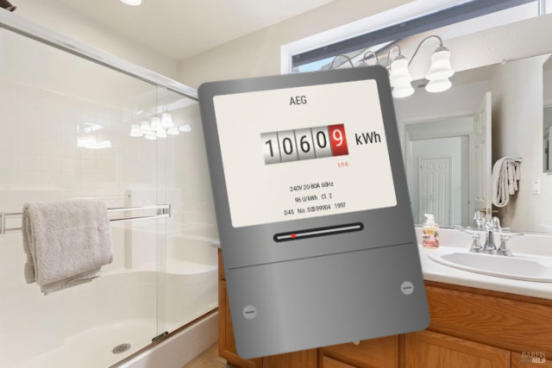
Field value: 1060.9 kWh
